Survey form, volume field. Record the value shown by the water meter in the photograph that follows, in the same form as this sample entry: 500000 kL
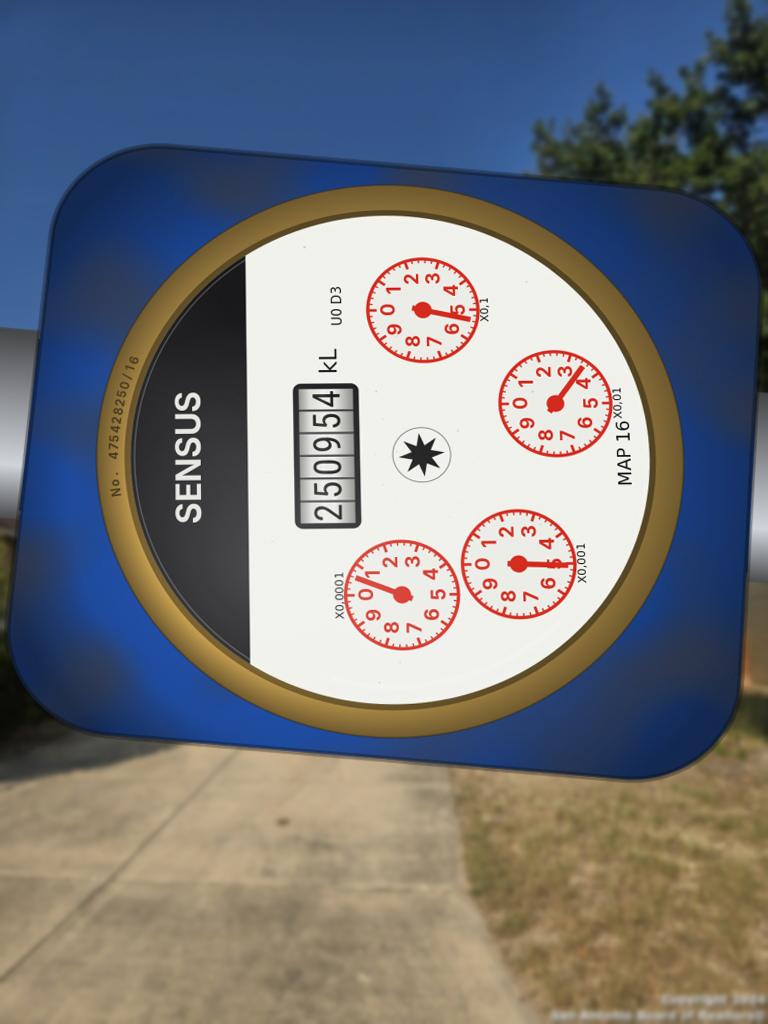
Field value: 250954.5350 kL
